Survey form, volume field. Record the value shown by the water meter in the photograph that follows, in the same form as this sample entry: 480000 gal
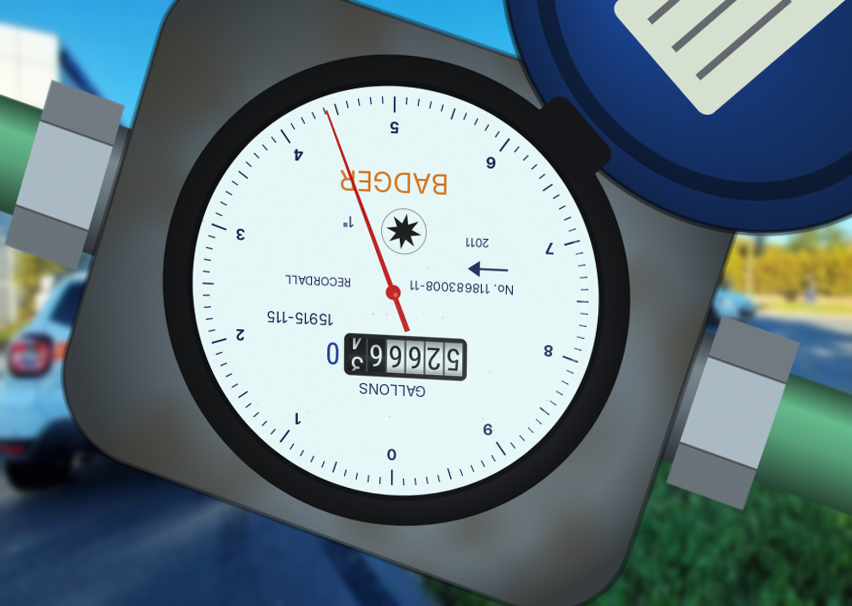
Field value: 5266634.4 gal
